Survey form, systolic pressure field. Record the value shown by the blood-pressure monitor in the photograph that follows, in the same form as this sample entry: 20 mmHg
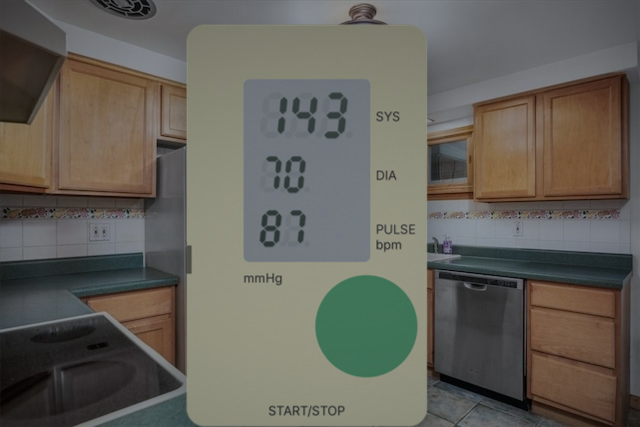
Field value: 143 mmHg
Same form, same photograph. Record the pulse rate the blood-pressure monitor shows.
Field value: 87 bpm
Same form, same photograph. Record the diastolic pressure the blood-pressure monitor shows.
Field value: 70 mmHg
